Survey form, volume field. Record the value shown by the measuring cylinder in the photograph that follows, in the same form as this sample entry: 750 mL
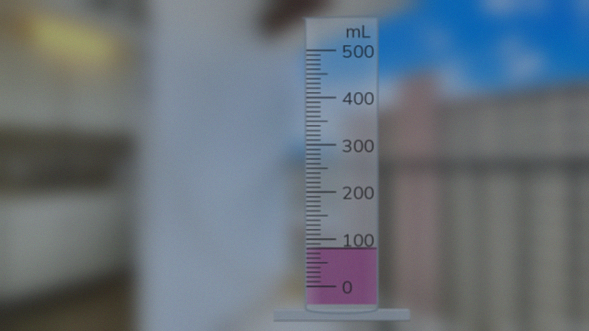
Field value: 80 mL
